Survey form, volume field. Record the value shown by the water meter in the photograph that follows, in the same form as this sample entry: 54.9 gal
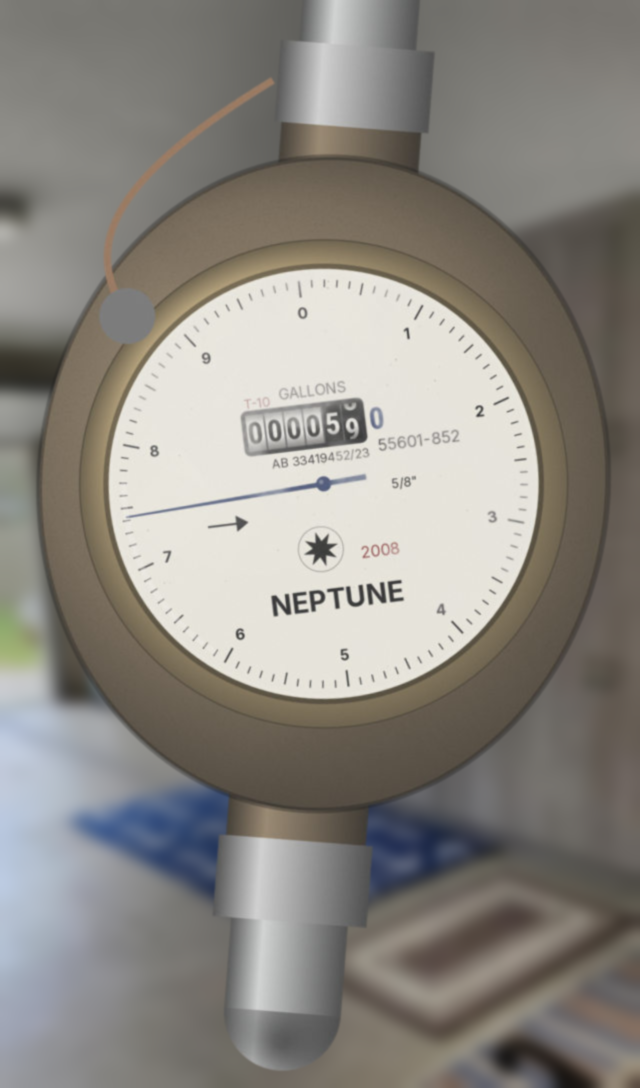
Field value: 587.4 gal
